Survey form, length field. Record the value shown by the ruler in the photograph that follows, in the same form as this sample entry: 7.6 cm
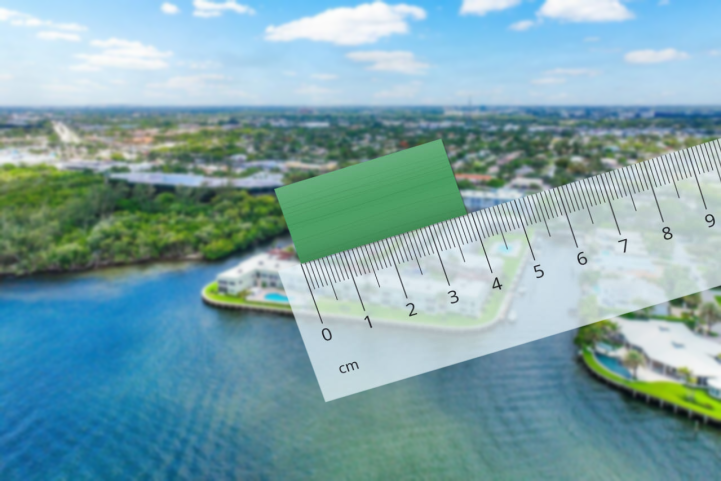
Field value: 3.9 cm
